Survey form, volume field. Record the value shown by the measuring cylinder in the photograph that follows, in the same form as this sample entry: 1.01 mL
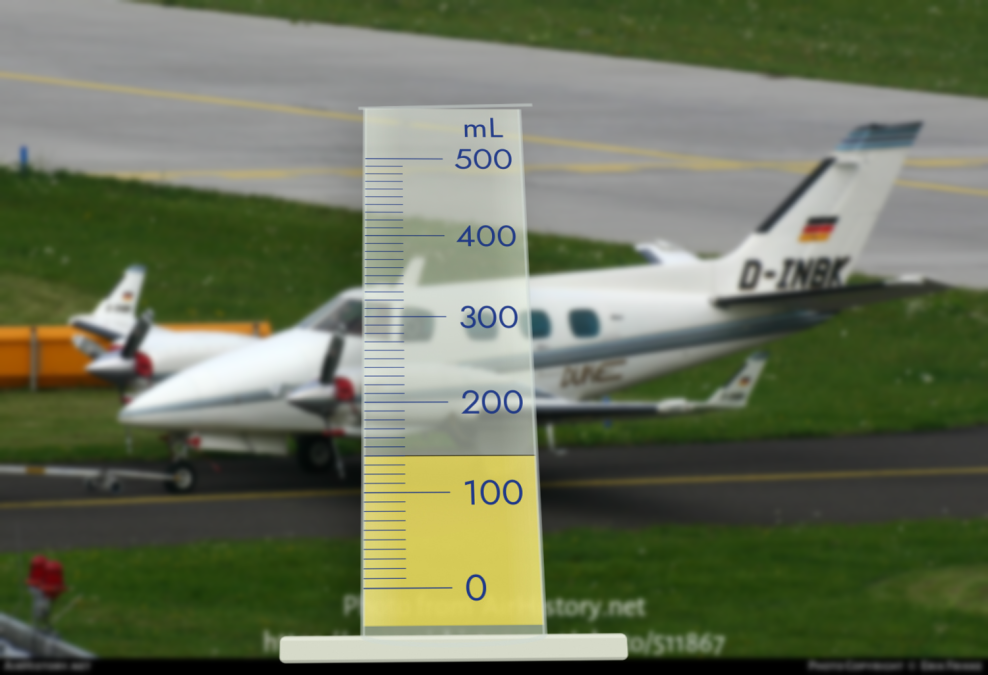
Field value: 140 mL
